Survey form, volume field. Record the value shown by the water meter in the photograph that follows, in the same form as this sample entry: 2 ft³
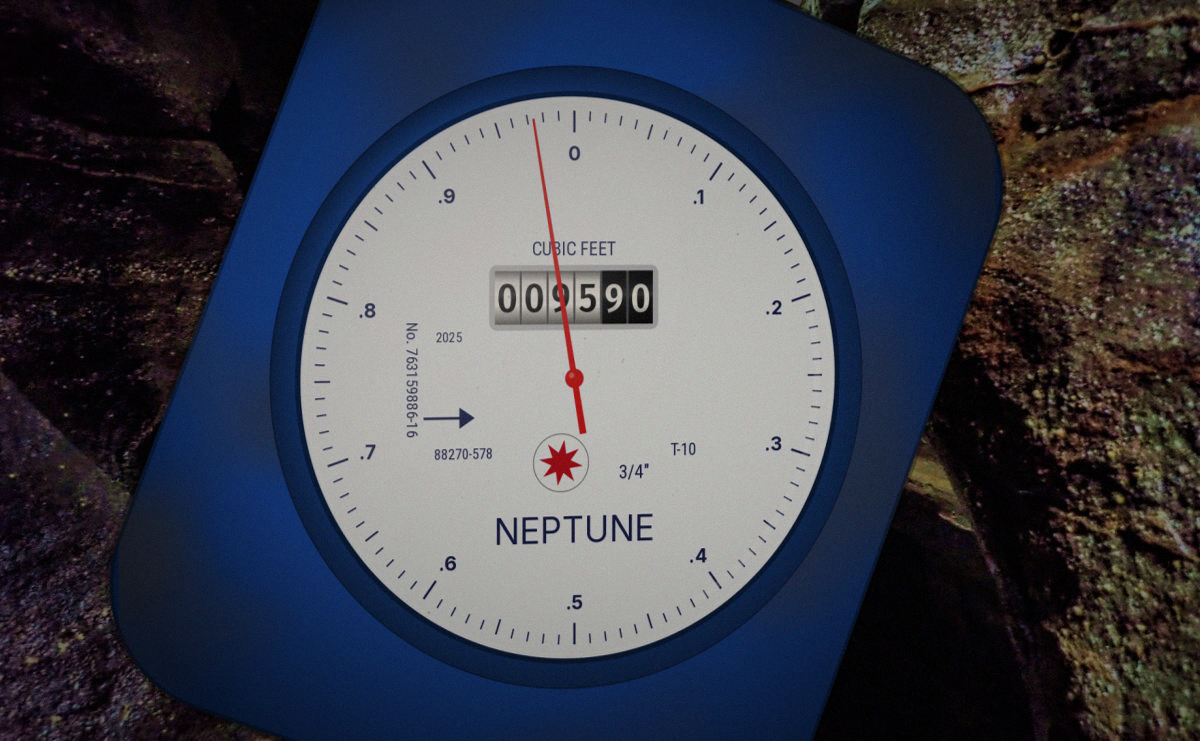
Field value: 9589.97 ft³
